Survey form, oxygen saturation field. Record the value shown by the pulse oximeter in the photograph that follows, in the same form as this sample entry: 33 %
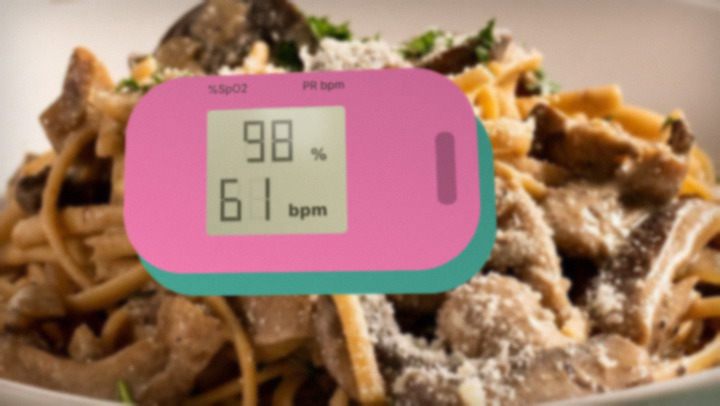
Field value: 98 %
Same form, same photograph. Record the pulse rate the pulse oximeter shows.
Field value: 61 bpm
